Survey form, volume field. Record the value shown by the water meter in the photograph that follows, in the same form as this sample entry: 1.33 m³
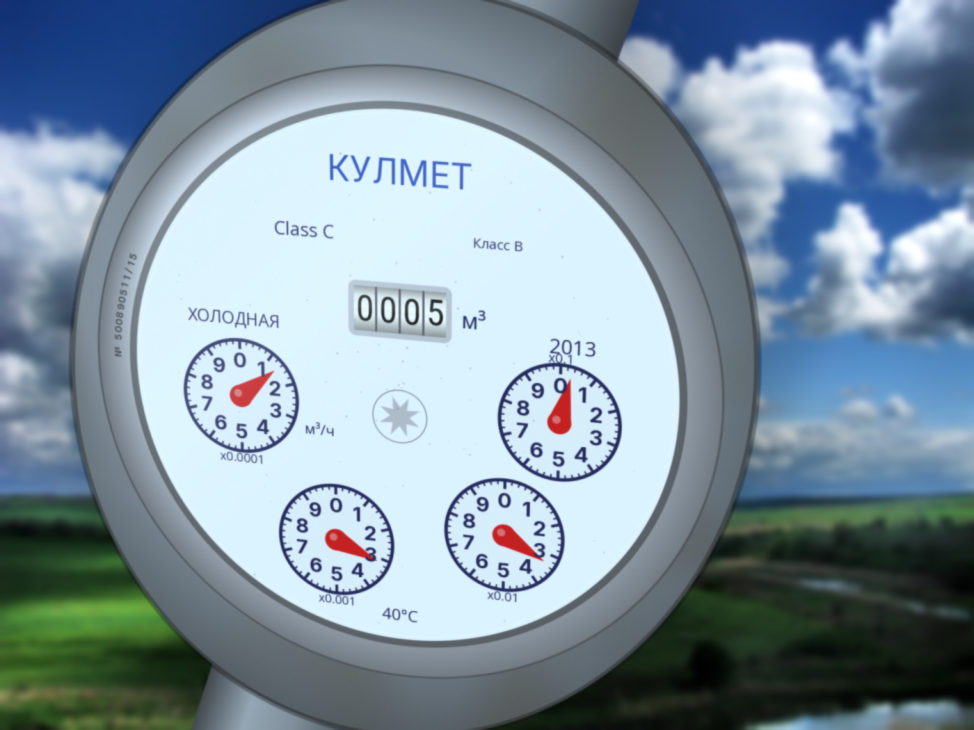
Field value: 5.0331 m³
